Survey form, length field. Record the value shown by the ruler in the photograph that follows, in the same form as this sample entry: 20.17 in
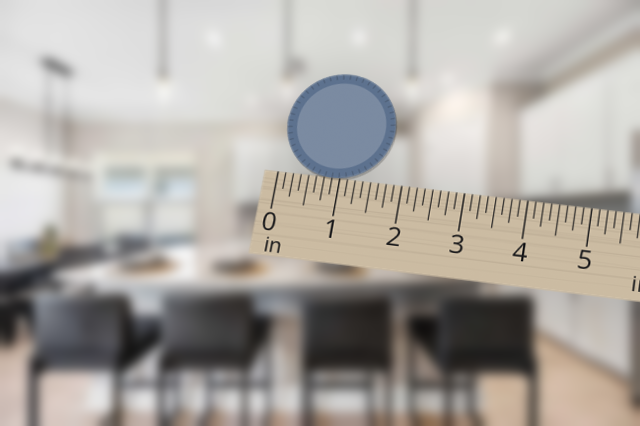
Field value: 1.75 in
